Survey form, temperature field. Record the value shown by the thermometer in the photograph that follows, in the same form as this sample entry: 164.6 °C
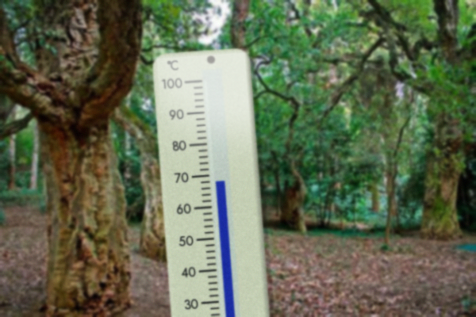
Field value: 68 °C
